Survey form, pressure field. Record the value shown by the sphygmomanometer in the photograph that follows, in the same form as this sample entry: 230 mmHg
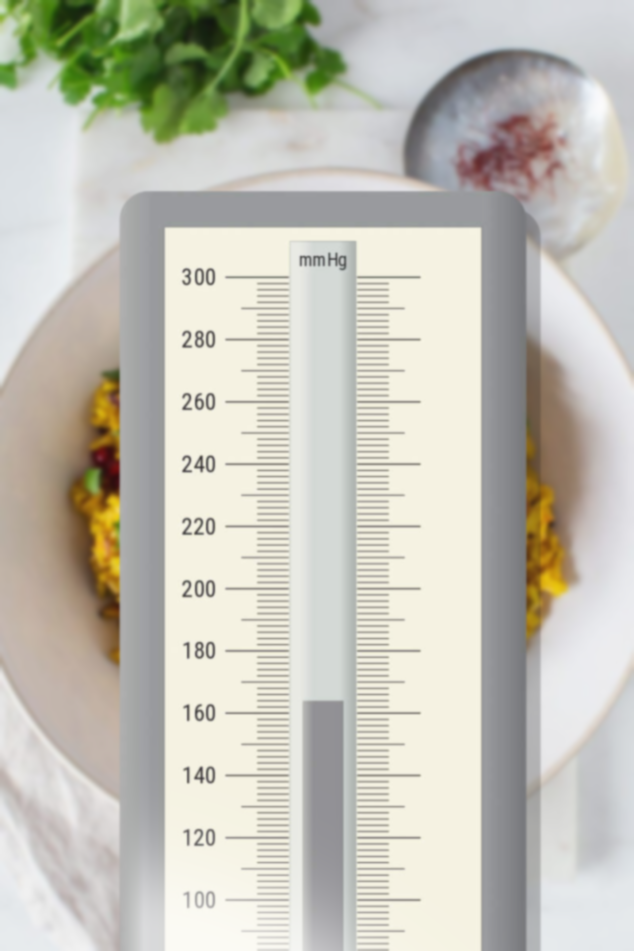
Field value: 164 mmHg
